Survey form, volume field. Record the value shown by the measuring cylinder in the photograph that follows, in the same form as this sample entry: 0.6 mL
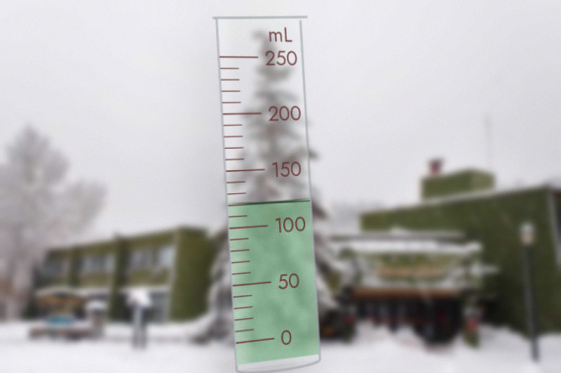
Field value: 120 mL
